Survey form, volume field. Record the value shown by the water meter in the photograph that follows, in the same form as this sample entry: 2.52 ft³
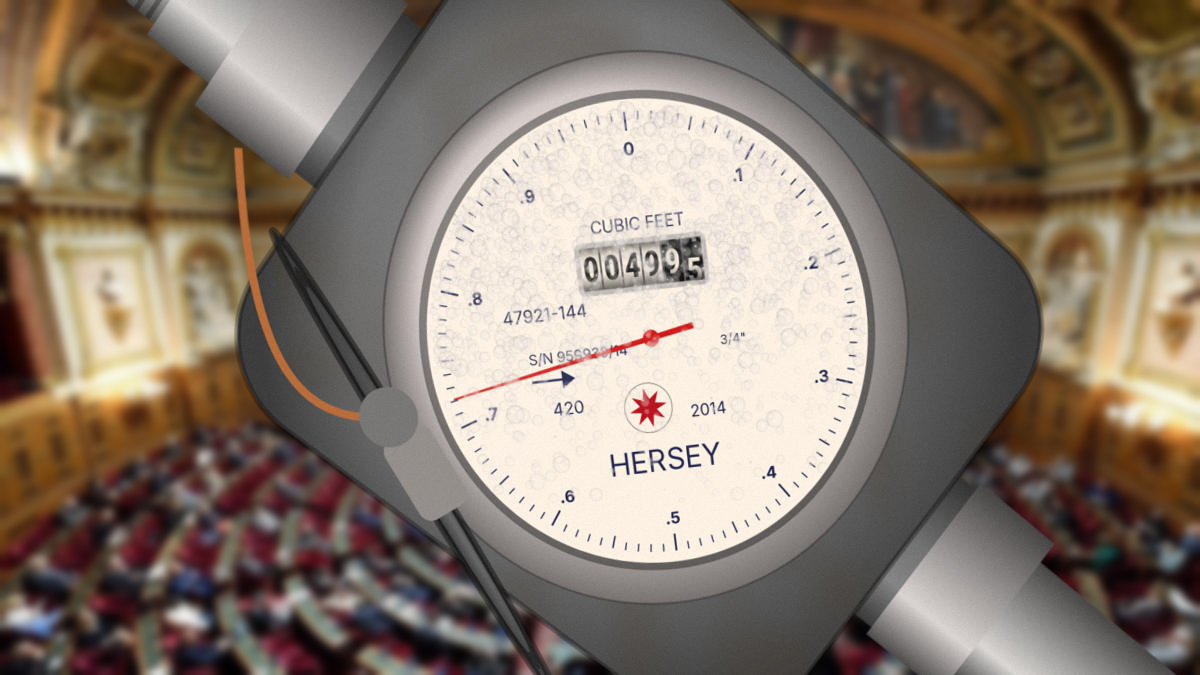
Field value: 4994.72 ft³
